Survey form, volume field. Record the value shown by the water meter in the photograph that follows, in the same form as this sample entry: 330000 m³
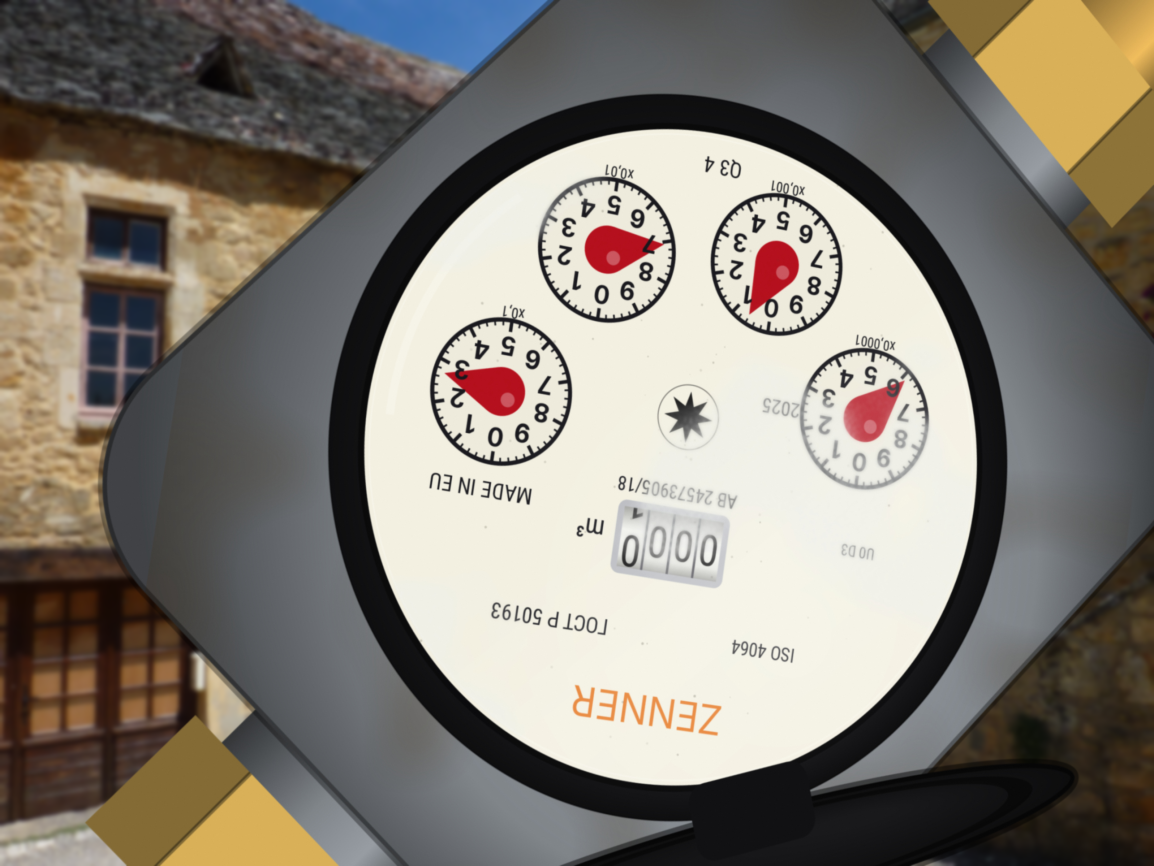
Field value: 0.2706 m³
